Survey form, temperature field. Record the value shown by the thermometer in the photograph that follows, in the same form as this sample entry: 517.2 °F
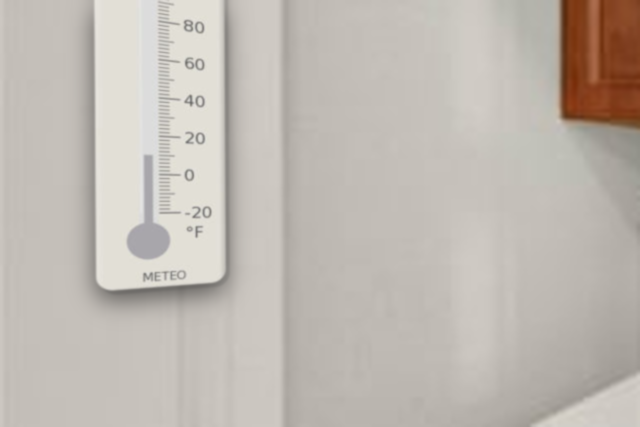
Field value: 10 °F
